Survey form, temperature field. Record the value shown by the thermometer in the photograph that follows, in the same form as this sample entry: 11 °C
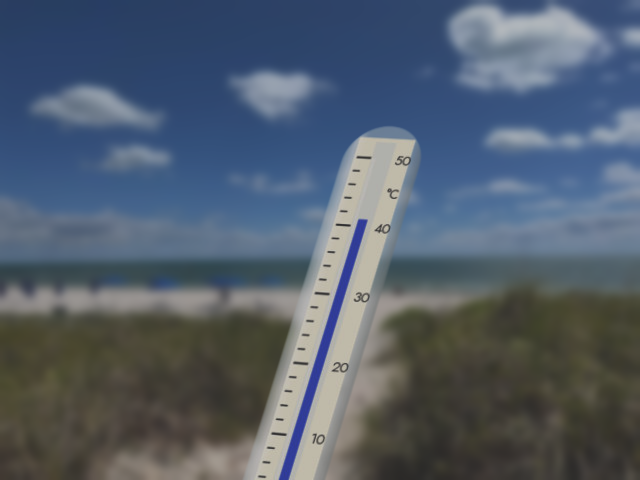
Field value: 41 °C
